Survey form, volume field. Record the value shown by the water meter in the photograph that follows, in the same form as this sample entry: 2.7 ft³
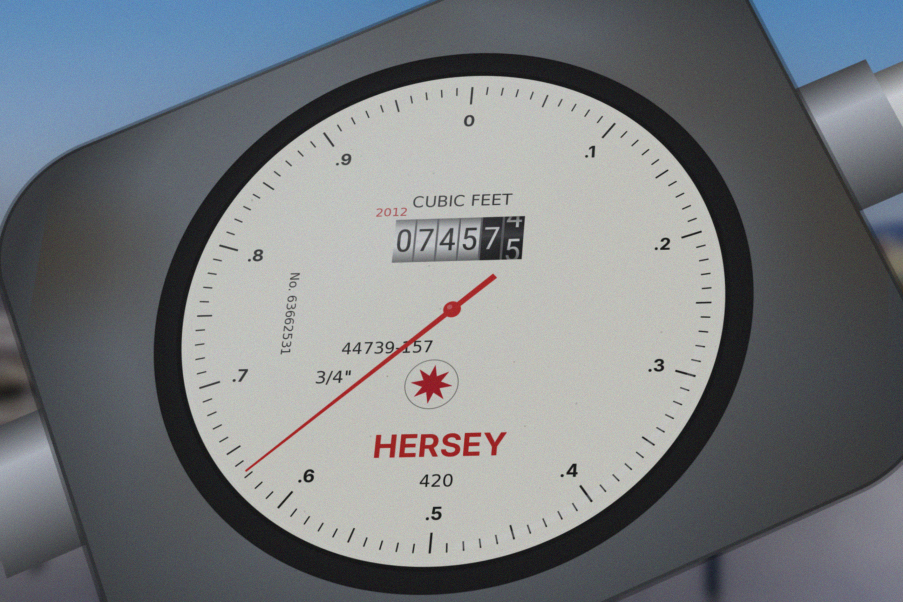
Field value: 74574.63 ft³
